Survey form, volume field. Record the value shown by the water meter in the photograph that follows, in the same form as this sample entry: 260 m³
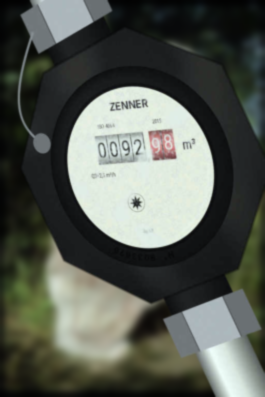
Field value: 92.98 m³
